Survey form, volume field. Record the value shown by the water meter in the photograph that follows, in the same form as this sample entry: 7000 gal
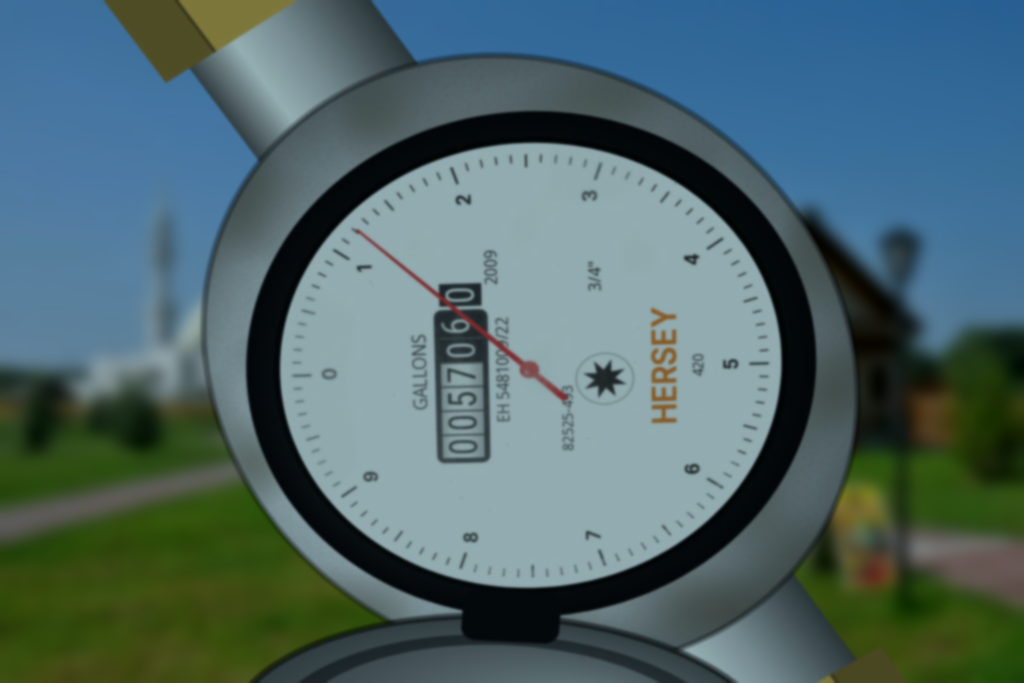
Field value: 57061.2 gal
